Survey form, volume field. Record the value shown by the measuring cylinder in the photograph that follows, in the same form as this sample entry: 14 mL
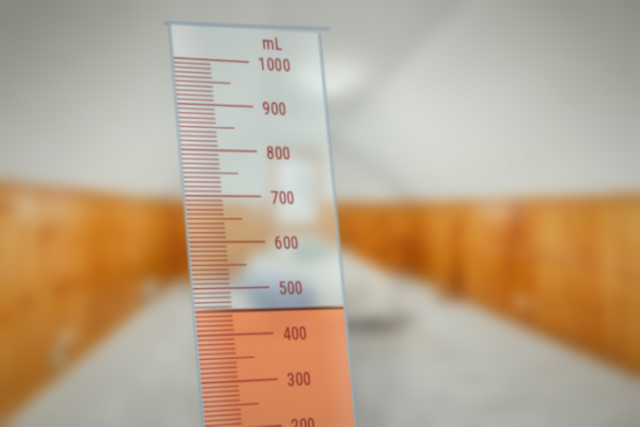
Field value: 450 mL
